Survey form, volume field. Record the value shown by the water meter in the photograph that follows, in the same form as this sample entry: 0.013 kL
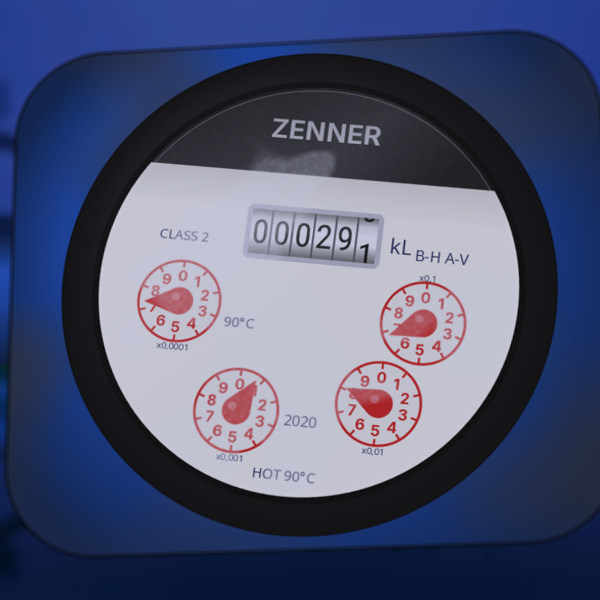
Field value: 290.6807 kL
